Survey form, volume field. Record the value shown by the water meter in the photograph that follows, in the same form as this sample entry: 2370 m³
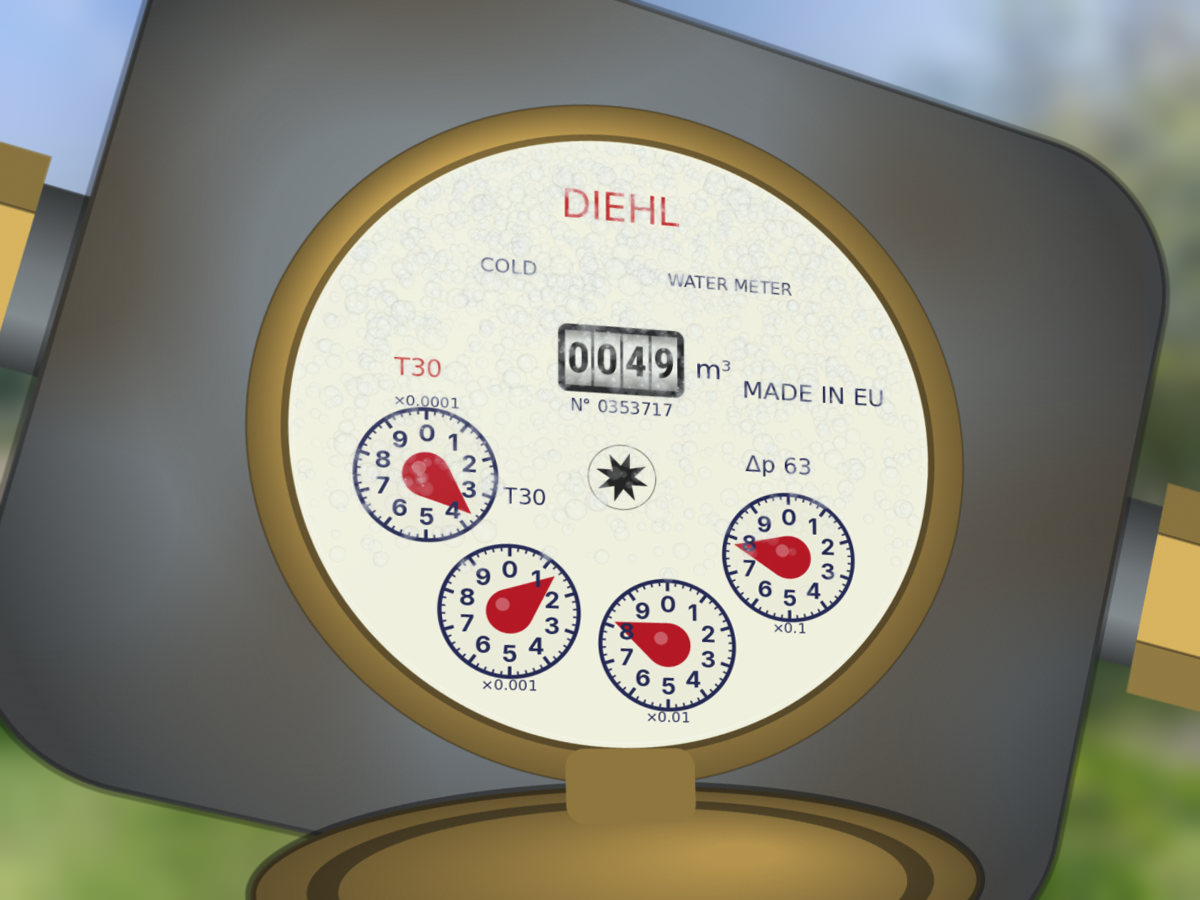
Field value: 49.7813 m³
